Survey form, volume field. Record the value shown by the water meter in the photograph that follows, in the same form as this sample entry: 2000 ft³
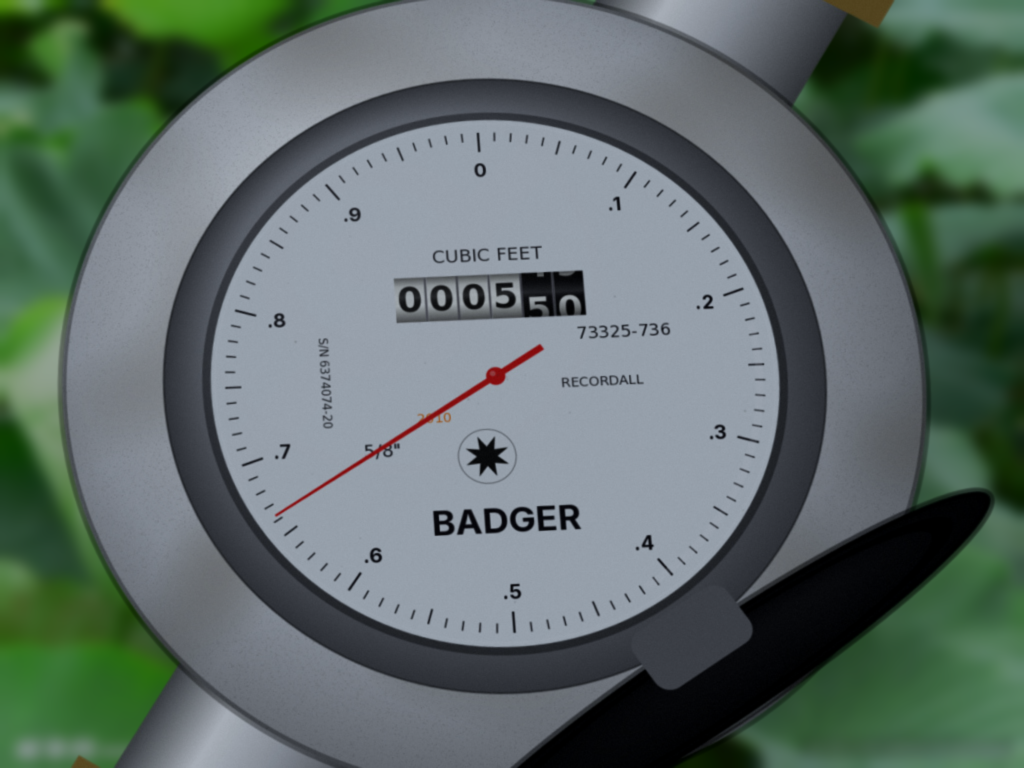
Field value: 549.66 ft³
